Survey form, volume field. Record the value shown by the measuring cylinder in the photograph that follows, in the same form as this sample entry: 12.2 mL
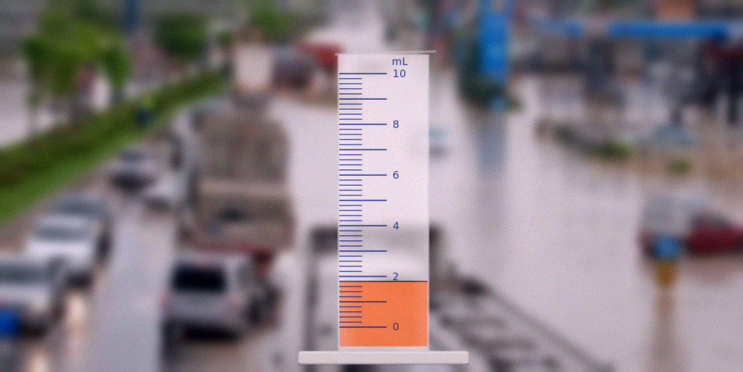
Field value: 1.8 mL
